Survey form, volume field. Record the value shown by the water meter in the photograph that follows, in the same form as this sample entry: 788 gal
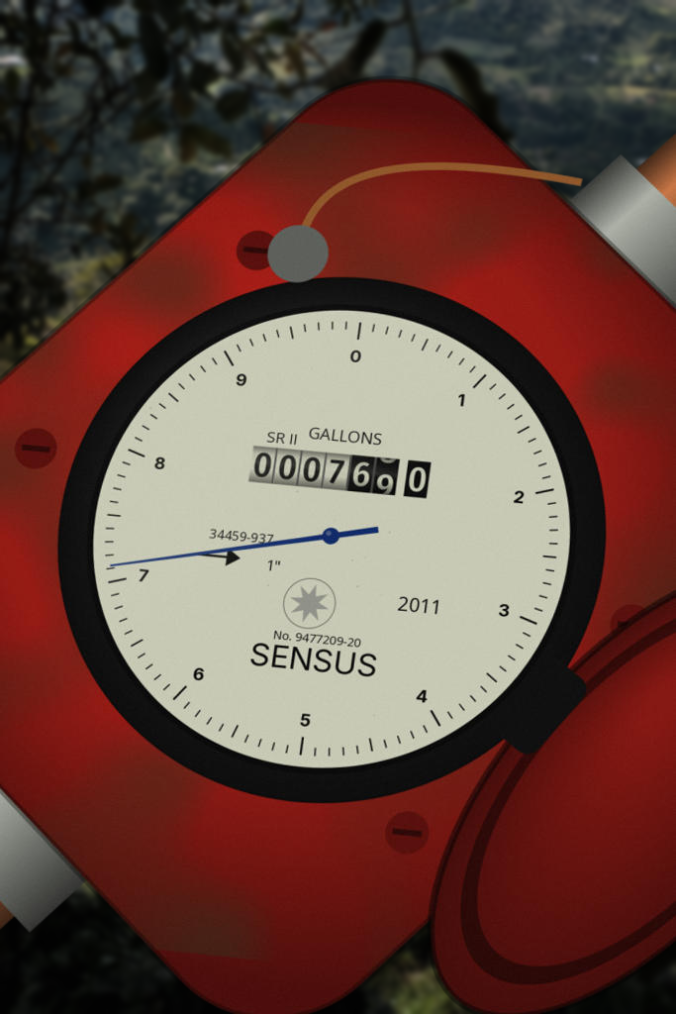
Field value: 7687.1 gal
